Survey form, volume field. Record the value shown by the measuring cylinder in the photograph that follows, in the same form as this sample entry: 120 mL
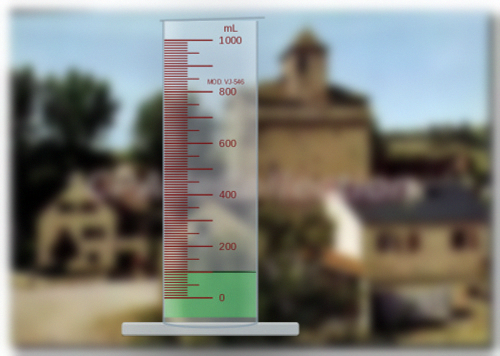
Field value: 100 mL
